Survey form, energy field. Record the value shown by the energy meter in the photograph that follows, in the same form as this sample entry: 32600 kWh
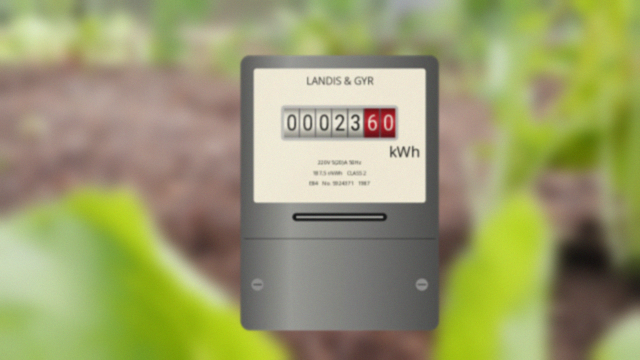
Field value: 23.60 kWh
